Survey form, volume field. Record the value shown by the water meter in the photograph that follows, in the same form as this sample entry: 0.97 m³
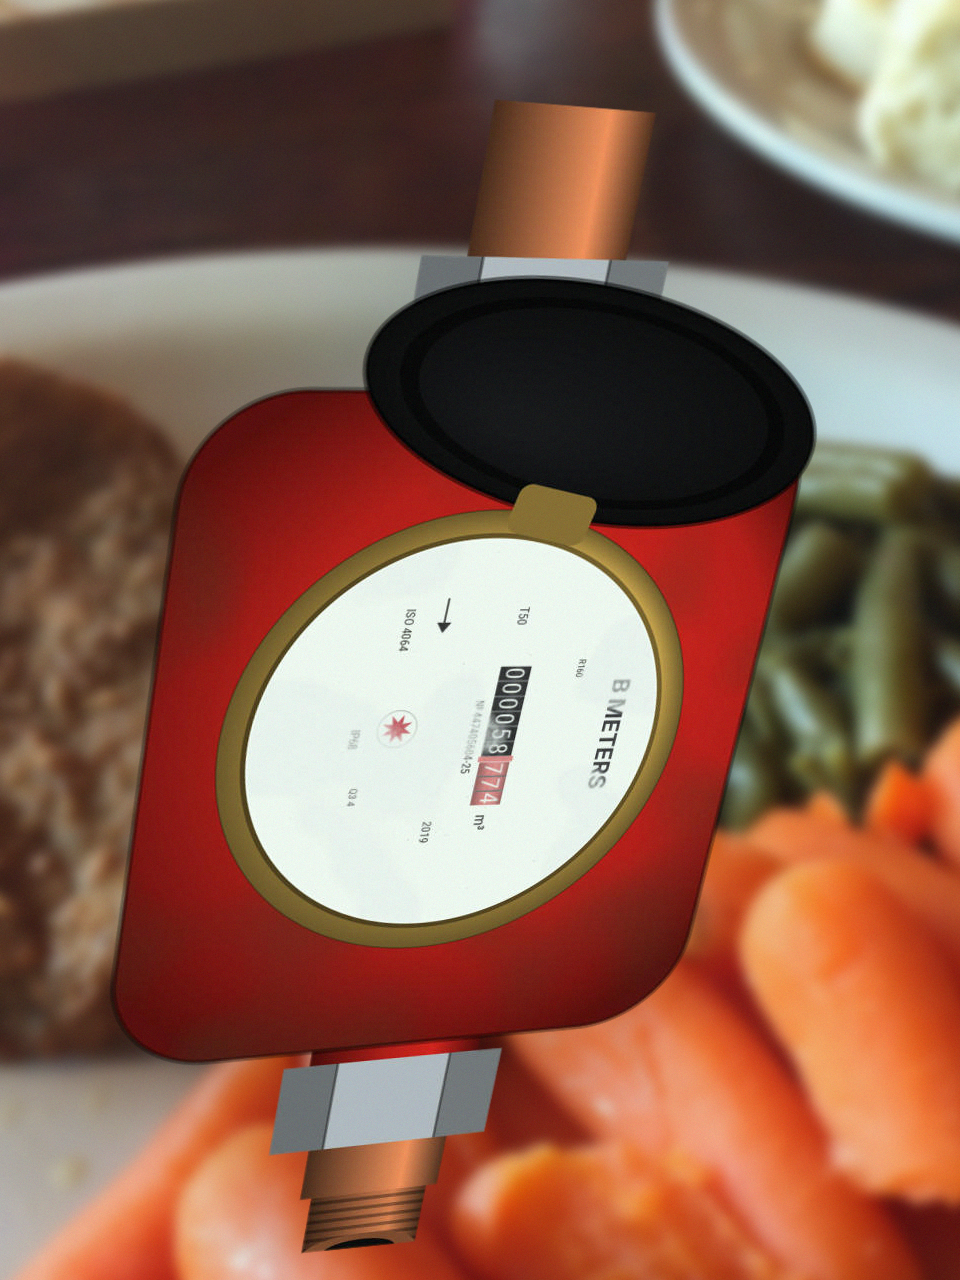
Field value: 58.774 m³
